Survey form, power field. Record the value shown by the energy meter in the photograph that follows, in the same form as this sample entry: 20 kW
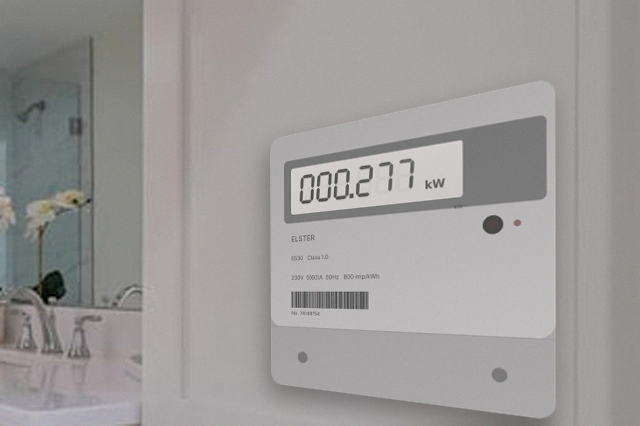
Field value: 0.277 kW
